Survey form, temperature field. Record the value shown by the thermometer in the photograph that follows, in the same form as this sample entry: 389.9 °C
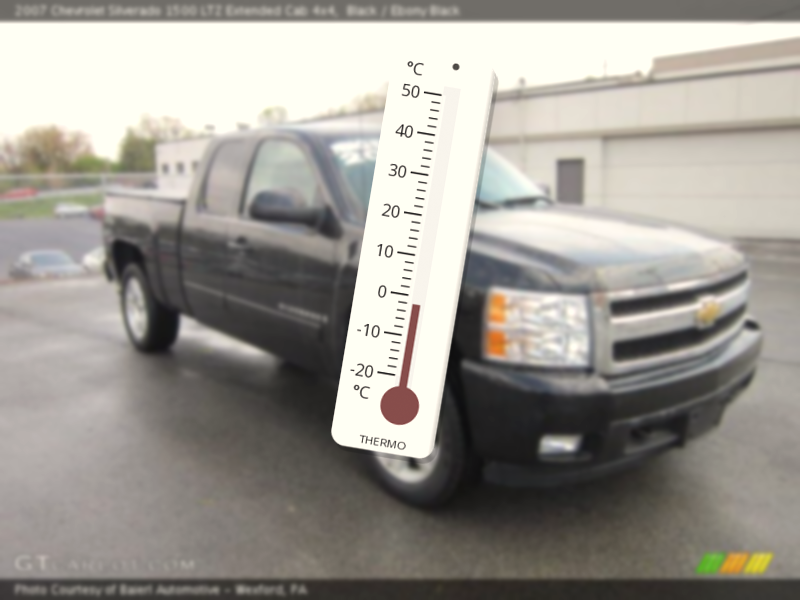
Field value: -2 °C
